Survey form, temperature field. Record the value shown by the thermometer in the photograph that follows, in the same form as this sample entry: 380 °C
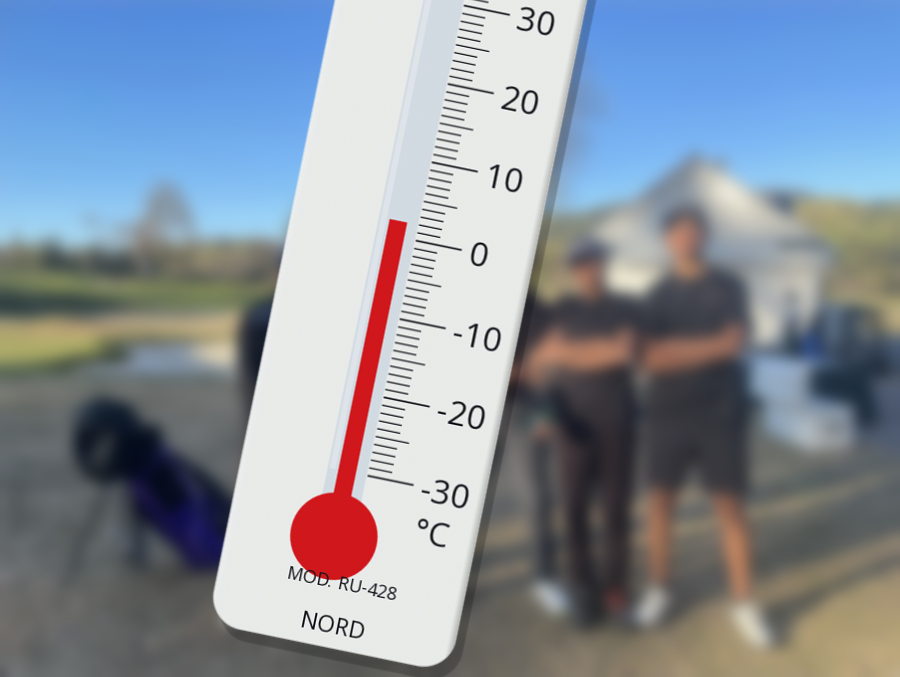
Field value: 2 °C
